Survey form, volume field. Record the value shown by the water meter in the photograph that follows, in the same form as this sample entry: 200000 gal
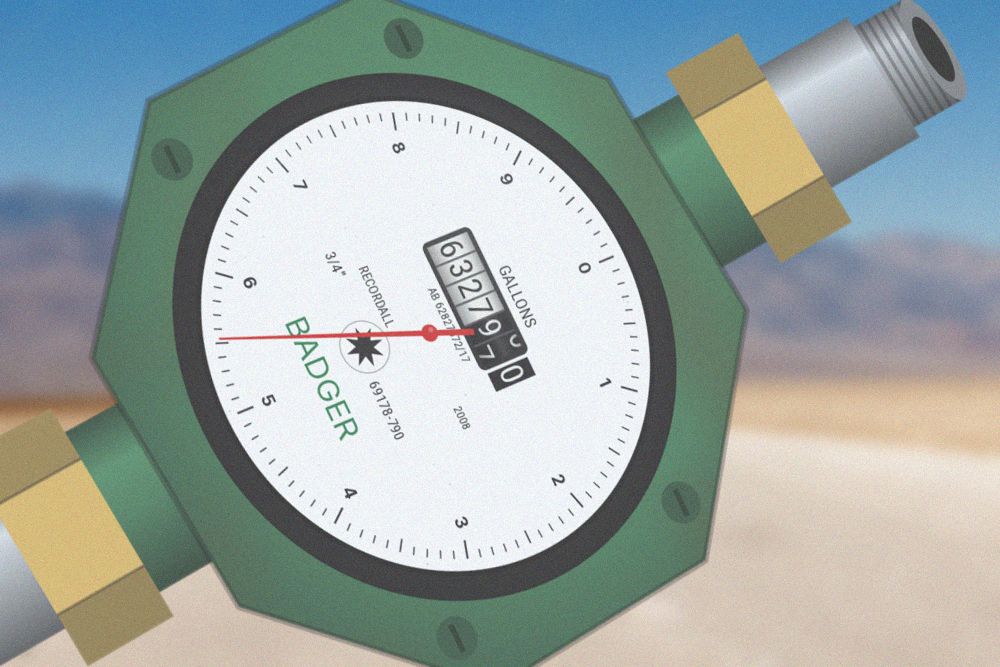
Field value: 6327965.5 gal
